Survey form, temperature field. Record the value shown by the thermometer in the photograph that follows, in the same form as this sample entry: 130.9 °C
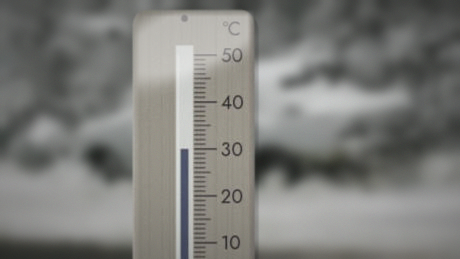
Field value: 30 °C
